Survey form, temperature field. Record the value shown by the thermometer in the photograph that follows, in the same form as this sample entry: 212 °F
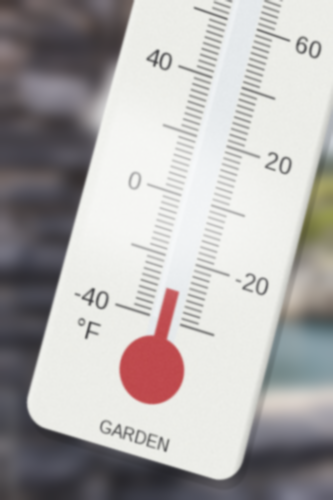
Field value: -30 °F
